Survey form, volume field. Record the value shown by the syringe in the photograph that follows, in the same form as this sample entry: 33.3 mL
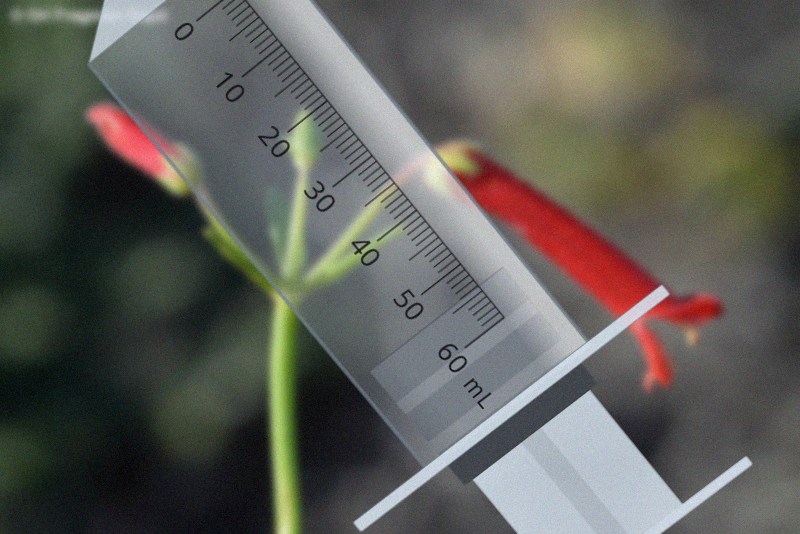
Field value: 54 mL
